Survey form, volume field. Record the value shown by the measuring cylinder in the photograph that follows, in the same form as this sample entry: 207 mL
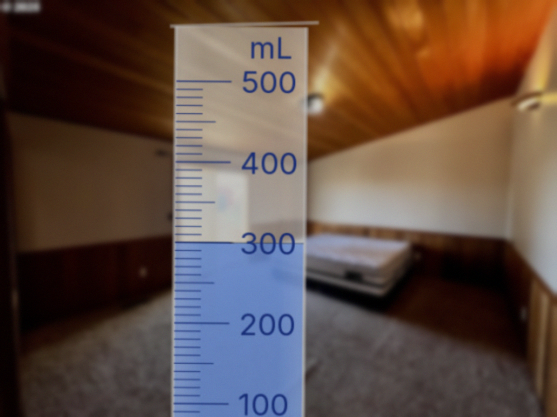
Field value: 300 mL
